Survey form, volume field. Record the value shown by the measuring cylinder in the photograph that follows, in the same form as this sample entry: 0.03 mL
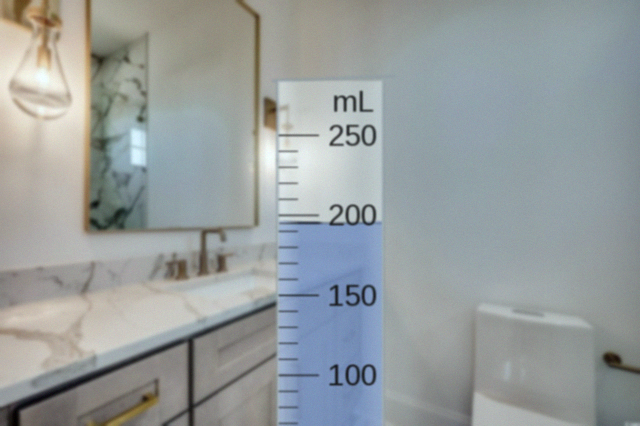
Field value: 195 mL
